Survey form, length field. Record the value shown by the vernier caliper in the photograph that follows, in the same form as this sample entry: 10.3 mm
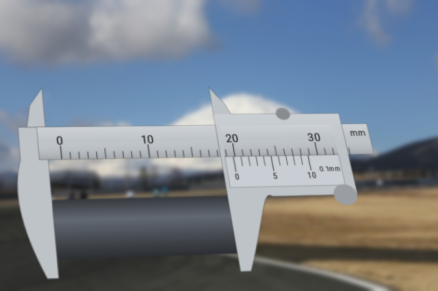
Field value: 19.8 mm
